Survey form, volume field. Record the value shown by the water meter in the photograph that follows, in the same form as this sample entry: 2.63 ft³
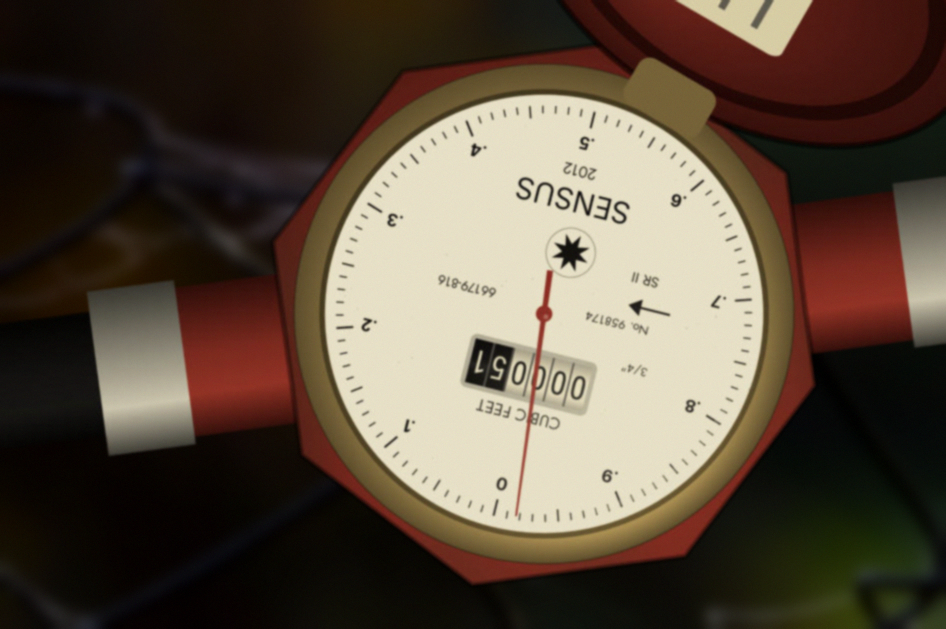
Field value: 50.98 ft³
